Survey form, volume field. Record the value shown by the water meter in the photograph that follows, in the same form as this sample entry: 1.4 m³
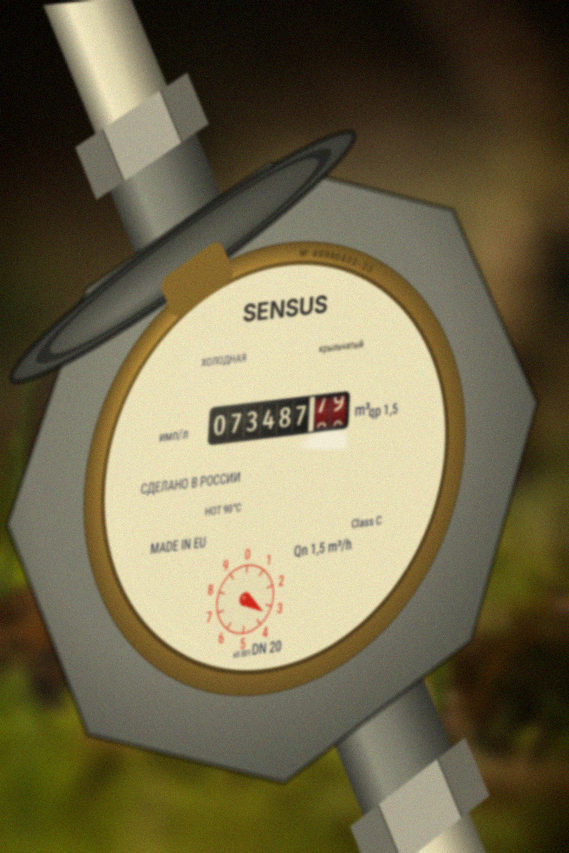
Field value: 73487.793 m³
